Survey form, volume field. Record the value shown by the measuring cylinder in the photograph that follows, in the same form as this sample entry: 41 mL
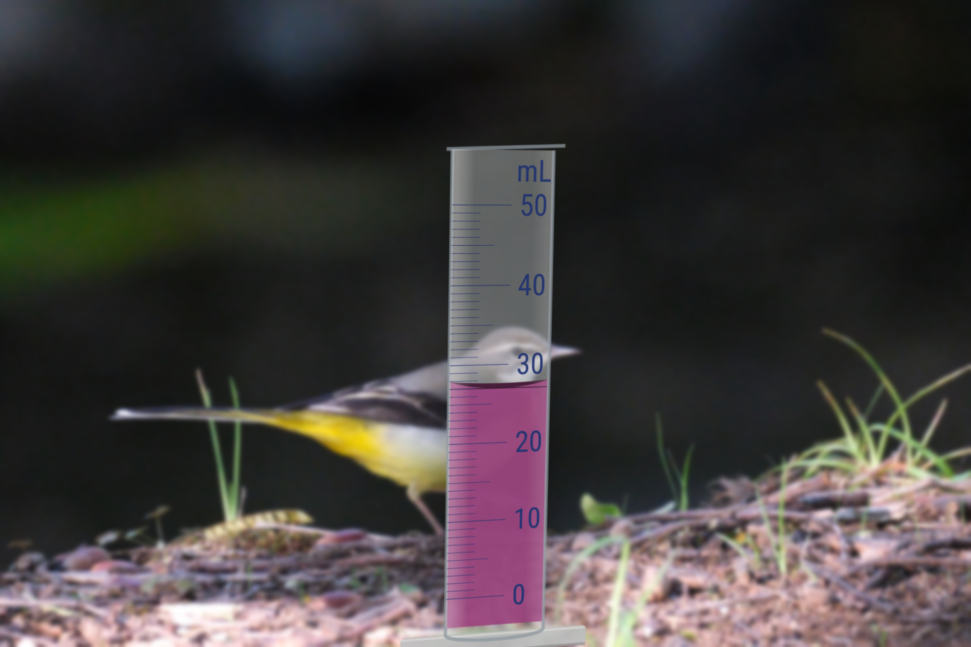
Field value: 27 mL
